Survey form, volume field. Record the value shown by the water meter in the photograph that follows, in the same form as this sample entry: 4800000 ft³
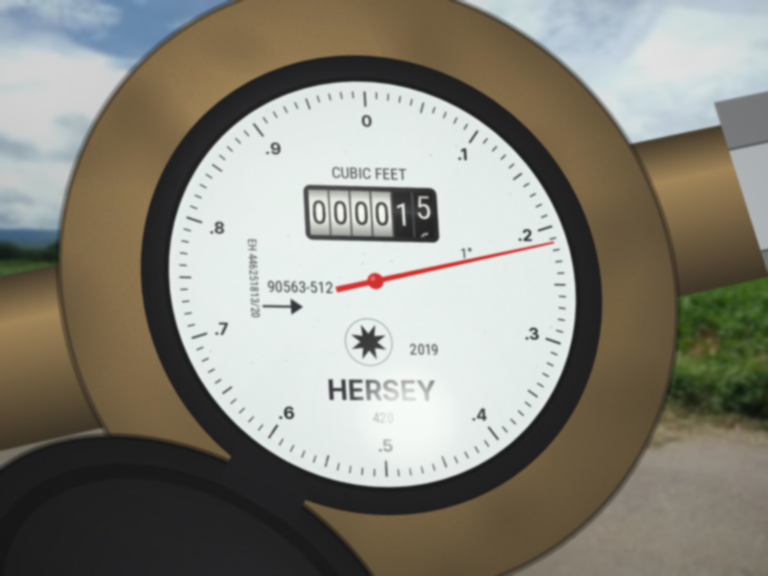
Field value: 15.21 ft³
